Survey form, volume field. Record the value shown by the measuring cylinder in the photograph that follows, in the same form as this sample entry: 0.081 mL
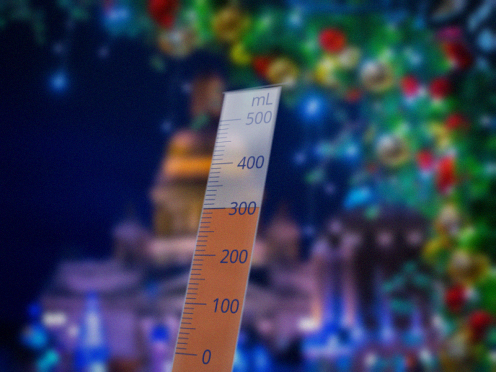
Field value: 300 mL
